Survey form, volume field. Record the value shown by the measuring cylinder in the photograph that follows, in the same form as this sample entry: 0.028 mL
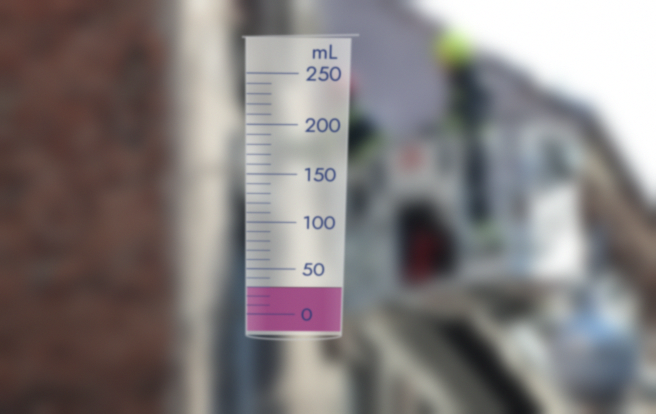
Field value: 30 mL
